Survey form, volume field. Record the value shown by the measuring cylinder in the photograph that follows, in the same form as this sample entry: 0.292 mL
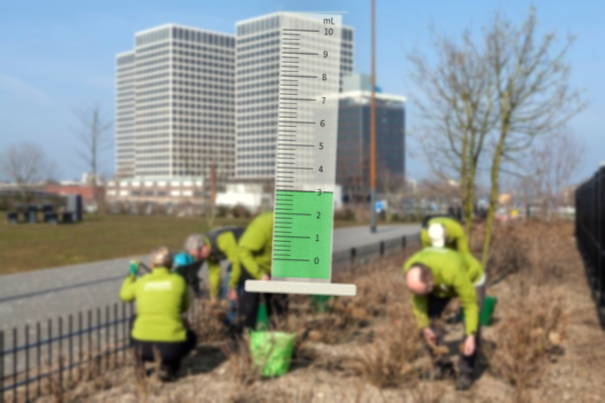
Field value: 3 mL
